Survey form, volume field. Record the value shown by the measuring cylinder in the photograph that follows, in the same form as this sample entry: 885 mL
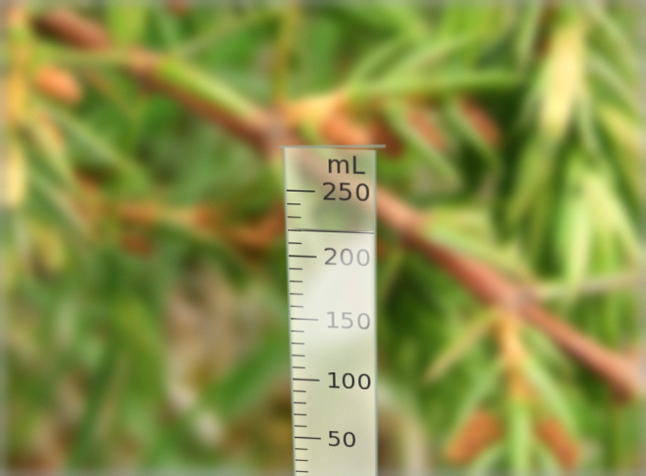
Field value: 220 mL
